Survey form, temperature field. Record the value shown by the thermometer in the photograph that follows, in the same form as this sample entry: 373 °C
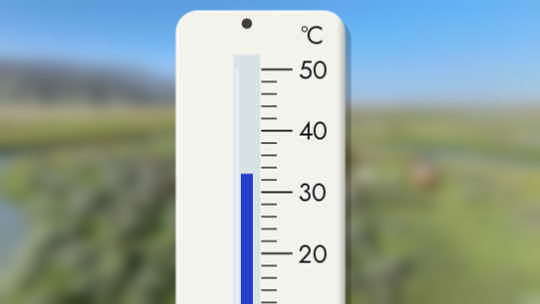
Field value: 33 °C
